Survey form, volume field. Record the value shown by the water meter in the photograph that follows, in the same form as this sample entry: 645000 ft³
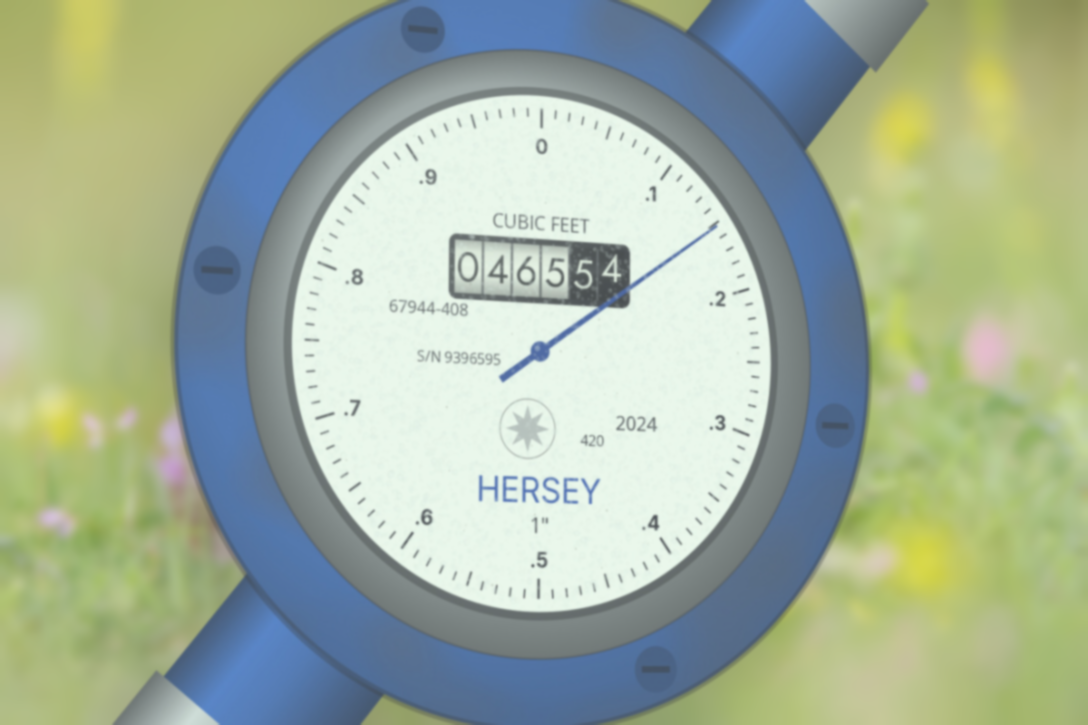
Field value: 46554.15 ft³
